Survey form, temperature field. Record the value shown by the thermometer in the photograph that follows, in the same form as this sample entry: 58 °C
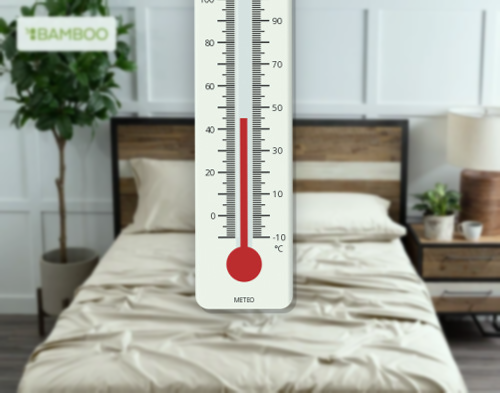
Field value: 45 °C
